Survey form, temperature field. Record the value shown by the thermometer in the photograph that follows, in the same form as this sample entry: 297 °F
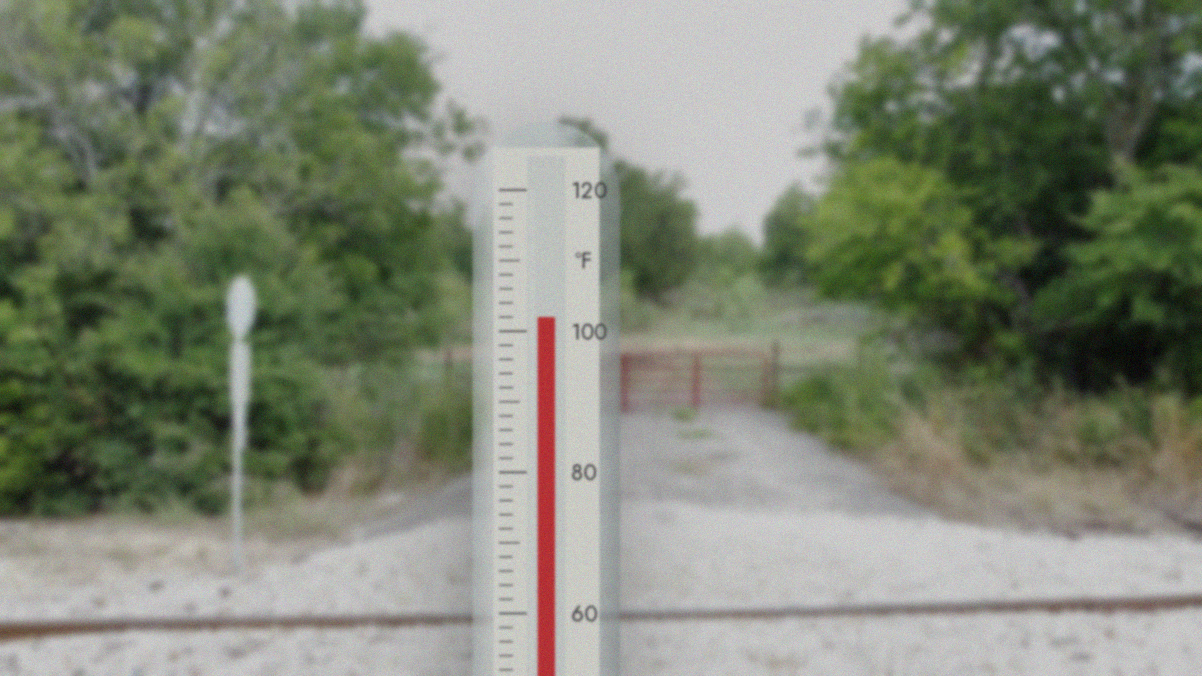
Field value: 102 °F
